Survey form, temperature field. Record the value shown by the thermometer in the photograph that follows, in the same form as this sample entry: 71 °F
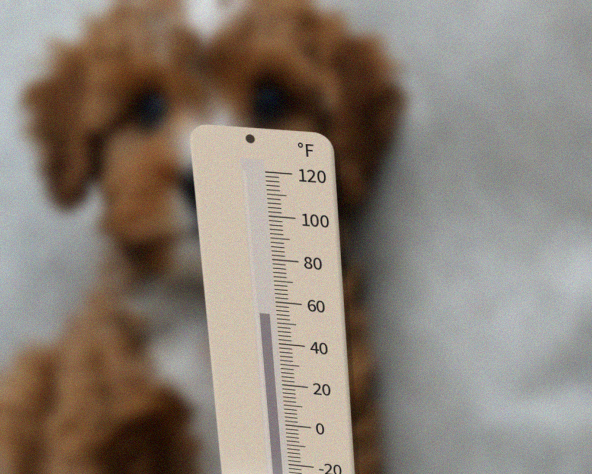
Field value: 54 °F
